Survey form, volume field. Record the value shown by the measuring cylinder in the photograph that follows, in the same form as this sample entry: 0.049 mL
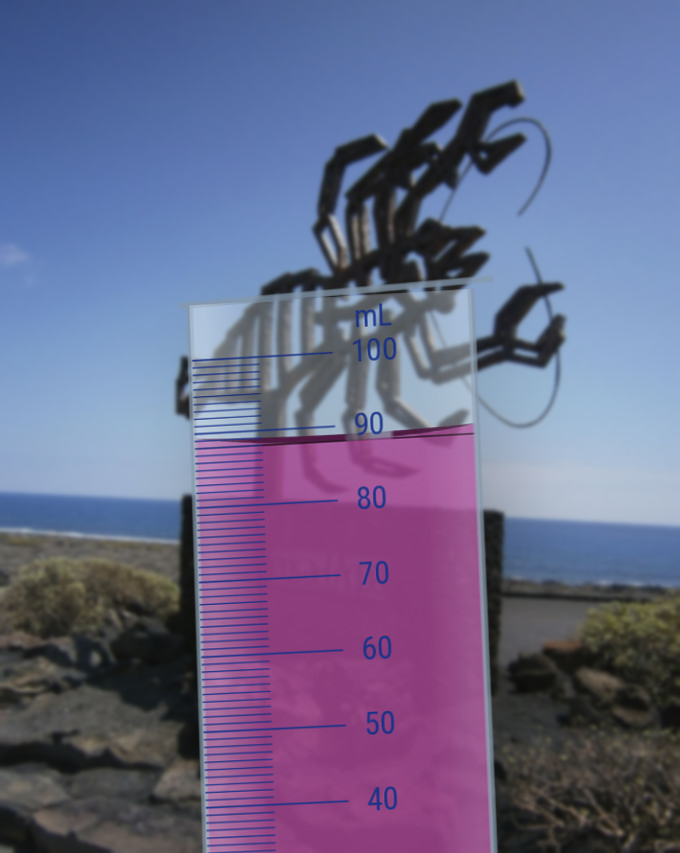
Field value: 88 mL
